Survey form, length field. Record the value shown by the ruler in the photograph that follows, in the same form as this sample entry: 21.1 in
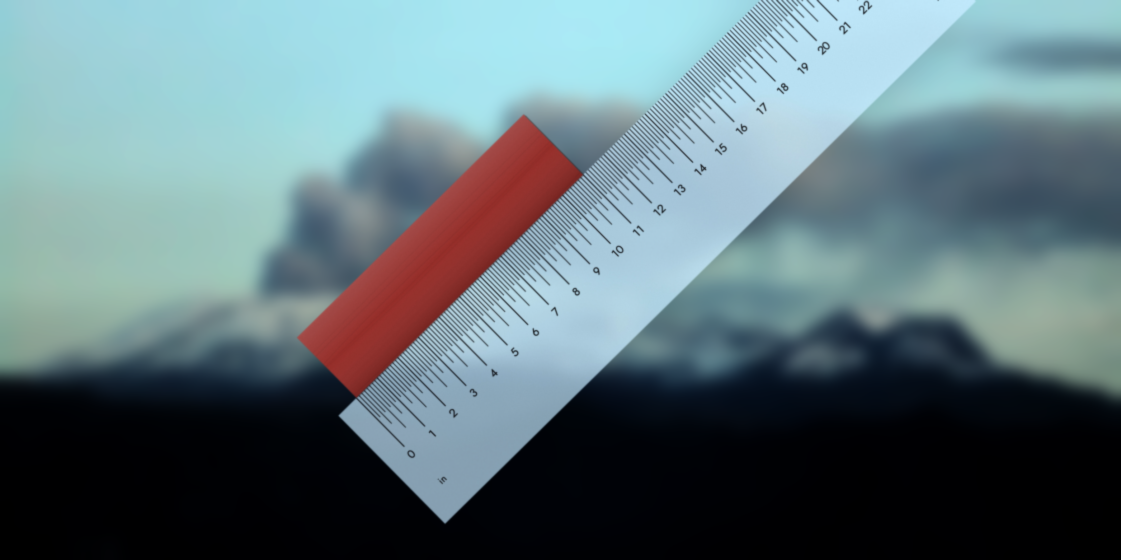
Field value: 11 in
